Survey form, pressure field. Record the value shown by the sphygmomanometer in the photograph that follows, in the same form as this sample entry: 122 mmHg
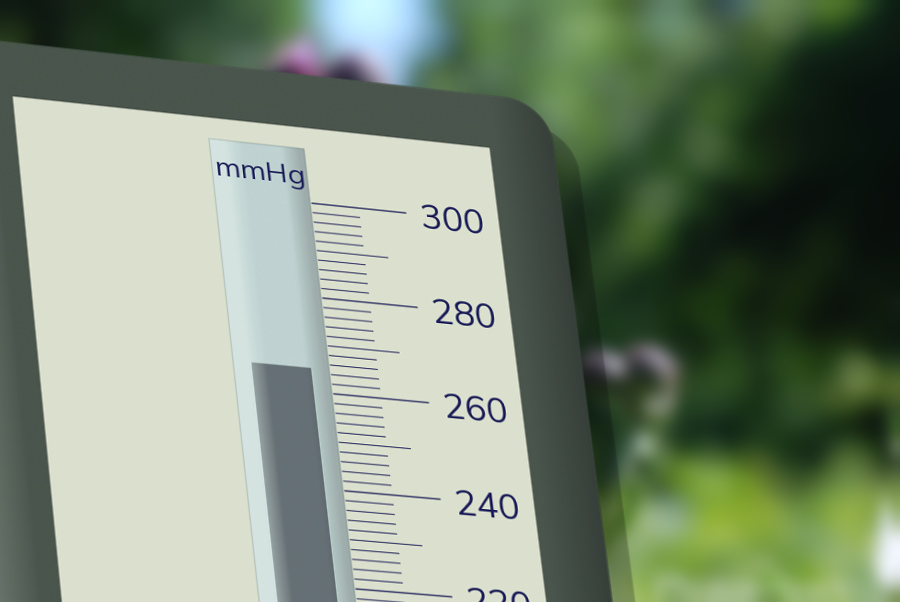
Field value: 265 mmHg
